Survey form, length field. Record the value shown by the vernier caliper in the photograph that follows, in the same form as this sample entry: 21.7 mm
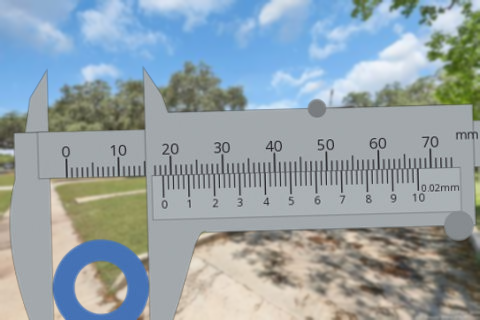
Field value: 18.5 mm
